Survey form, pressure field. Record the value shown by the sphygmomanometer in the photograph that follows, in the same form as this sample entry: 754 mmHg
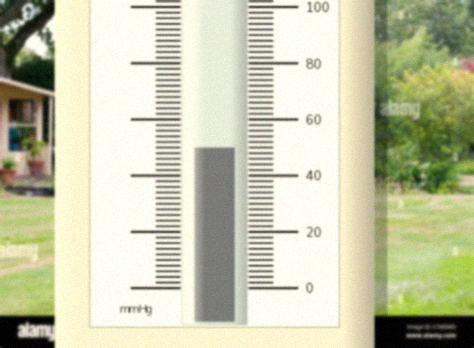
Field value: 50 mmHg
